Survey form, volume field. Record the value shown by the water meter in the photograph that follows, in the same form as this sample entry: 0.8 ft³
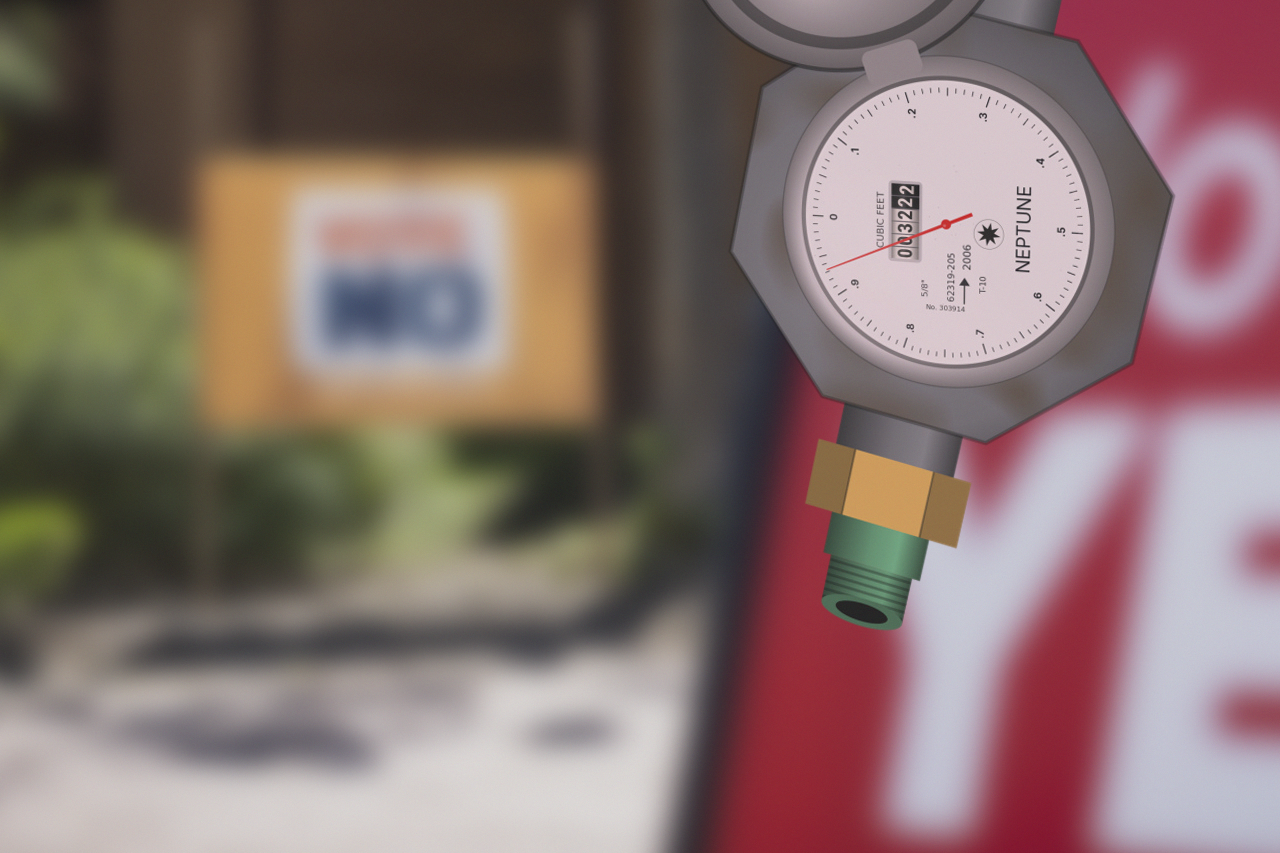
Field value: 3221.93 ft³
